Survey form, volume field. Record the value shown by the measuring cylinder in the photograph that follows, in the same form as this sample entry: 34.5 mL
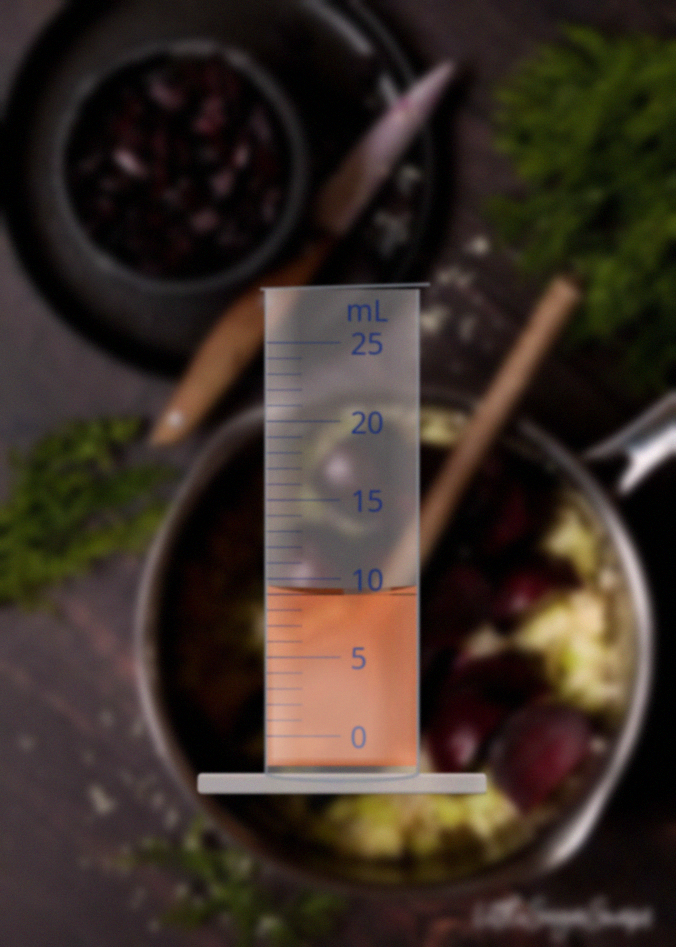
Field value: 9 mL
